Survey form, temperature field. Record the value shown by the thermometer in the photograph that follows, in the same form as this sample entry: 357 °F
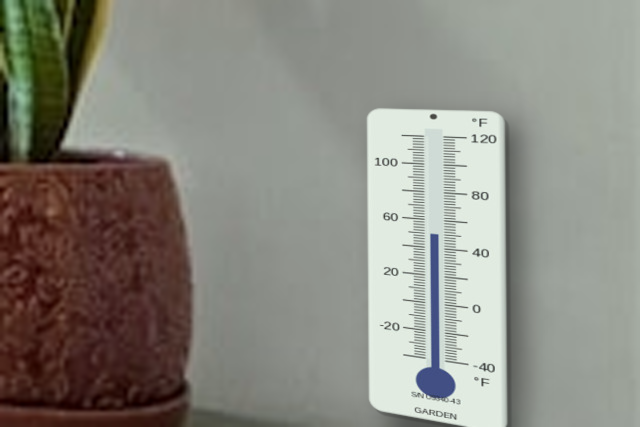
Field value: 50 °F
